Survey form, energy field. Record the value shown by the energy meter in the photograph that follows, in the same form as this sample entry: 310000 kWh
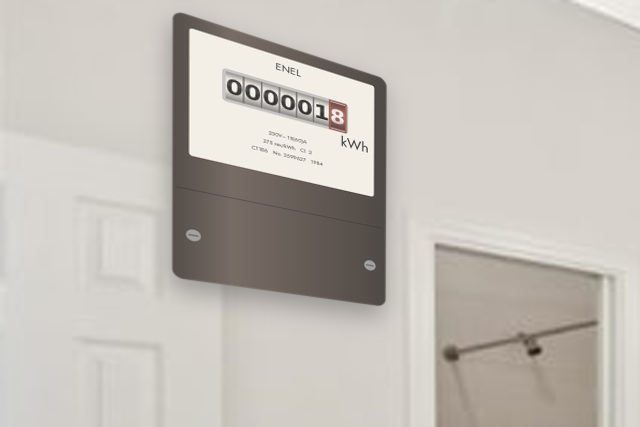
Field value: 1.8 kWh
